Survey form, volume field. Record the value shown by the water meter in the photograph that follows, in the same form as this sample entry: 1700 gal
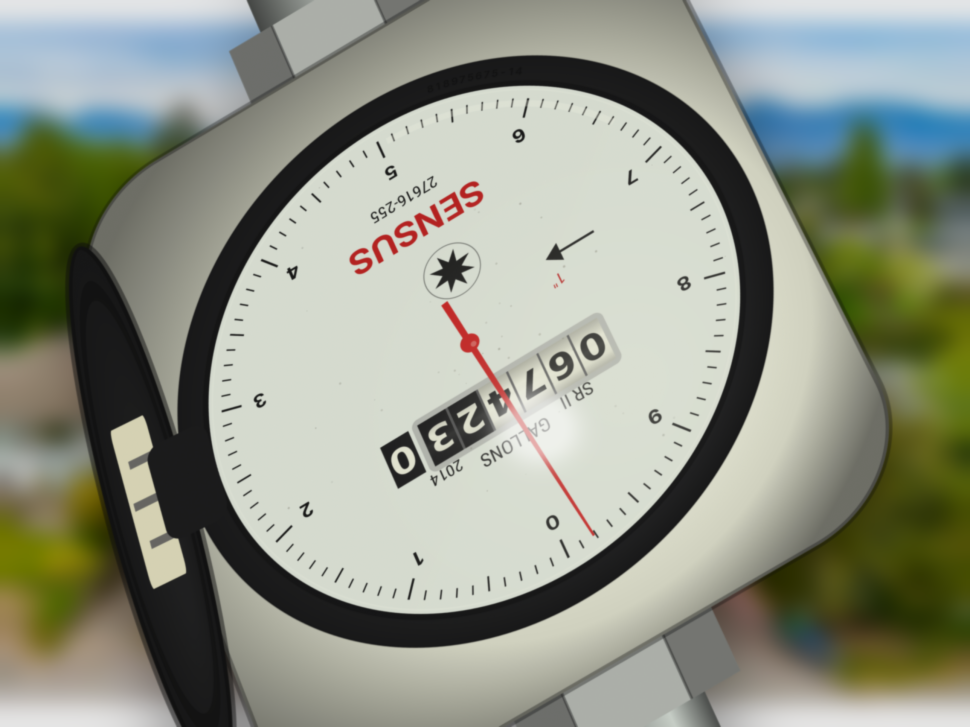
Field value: 674229.8 gal
